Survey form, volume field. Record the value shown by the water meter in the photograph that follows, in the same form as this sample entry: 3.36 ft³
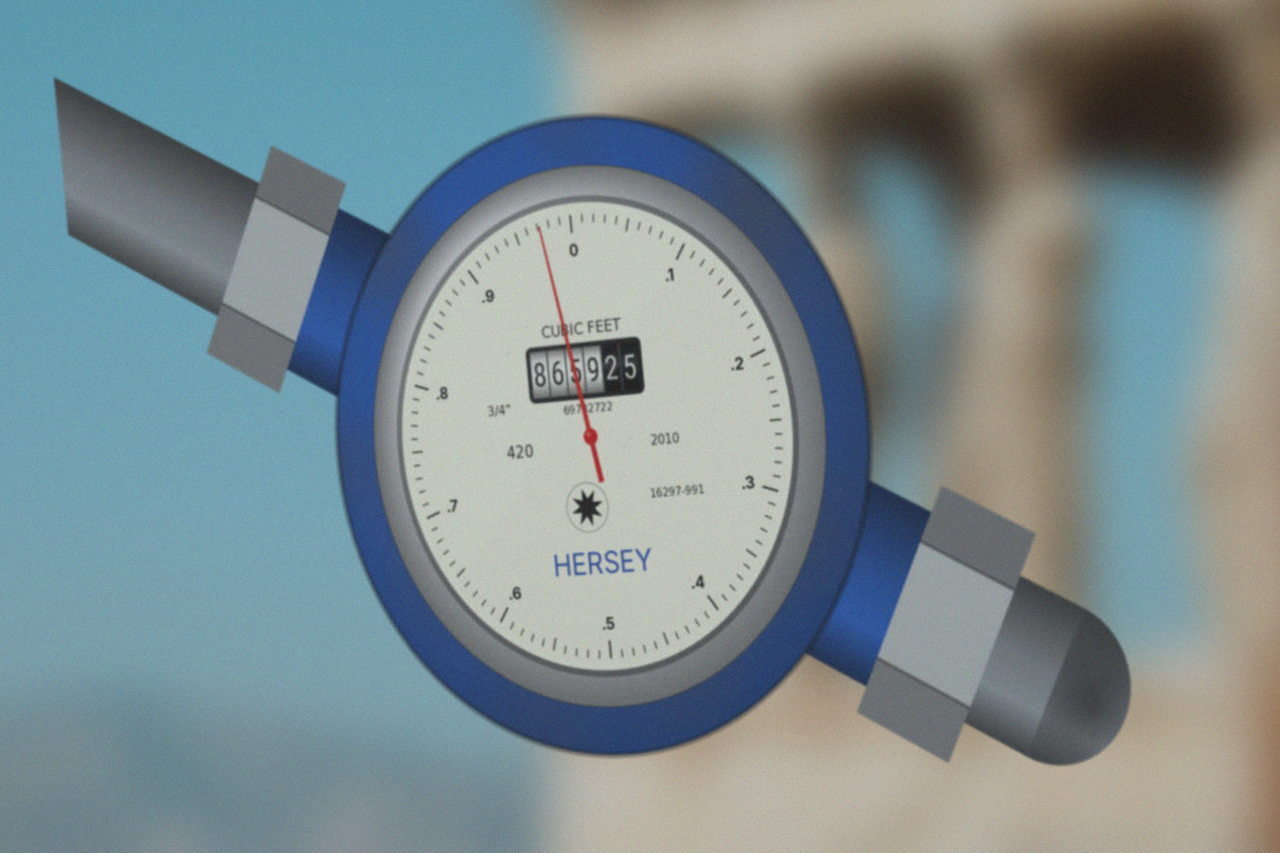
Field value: 865924.97 ft³
